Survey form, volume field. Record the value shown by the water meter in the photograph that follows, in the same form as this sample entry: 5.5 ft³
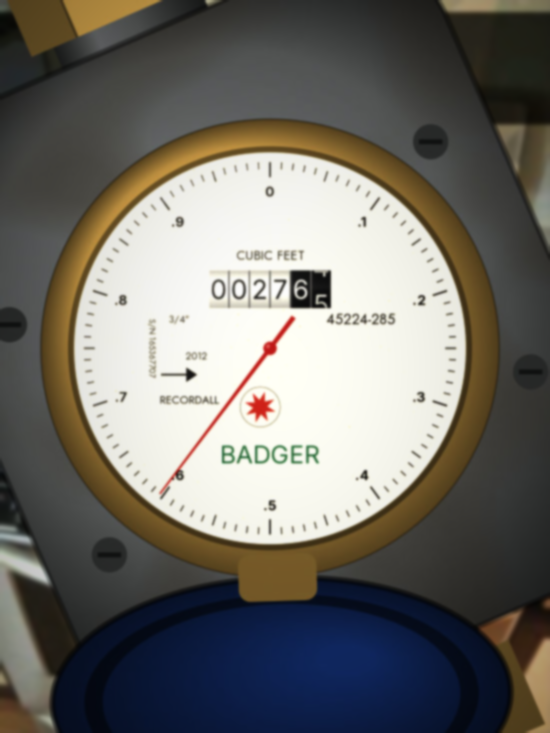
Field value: 2764.60 ft³
